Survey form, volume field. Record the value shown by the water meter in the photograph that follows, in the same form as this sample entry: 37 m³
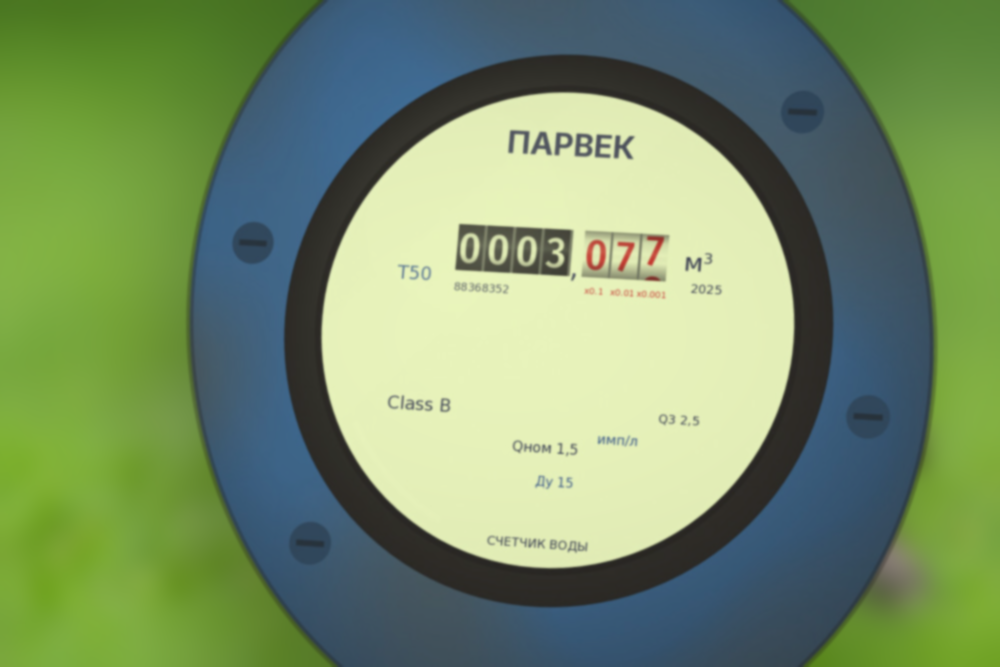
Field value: 3.077 m³
